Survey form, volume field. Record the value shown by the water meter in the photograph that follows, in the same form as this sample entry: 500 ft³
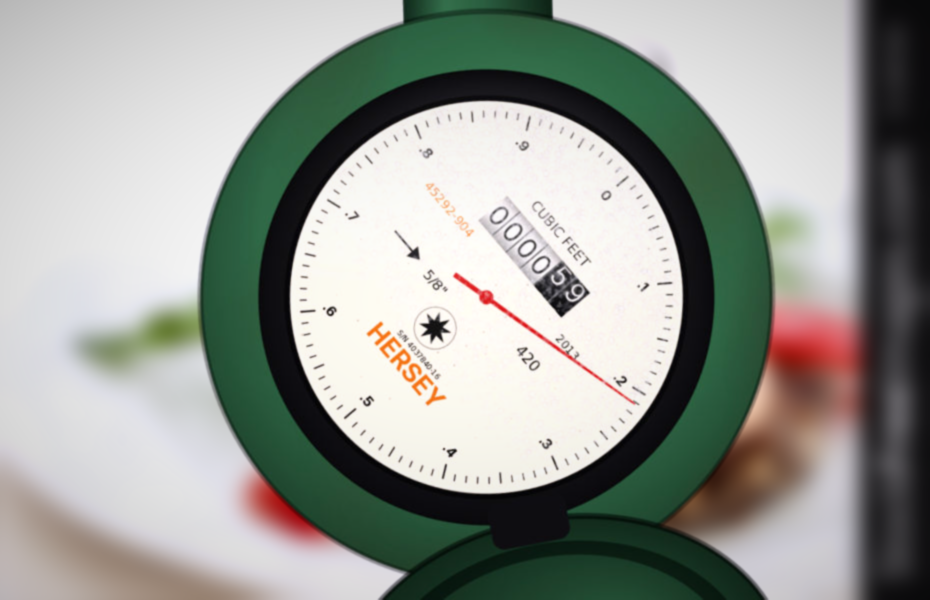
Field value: 59.21 ft³
